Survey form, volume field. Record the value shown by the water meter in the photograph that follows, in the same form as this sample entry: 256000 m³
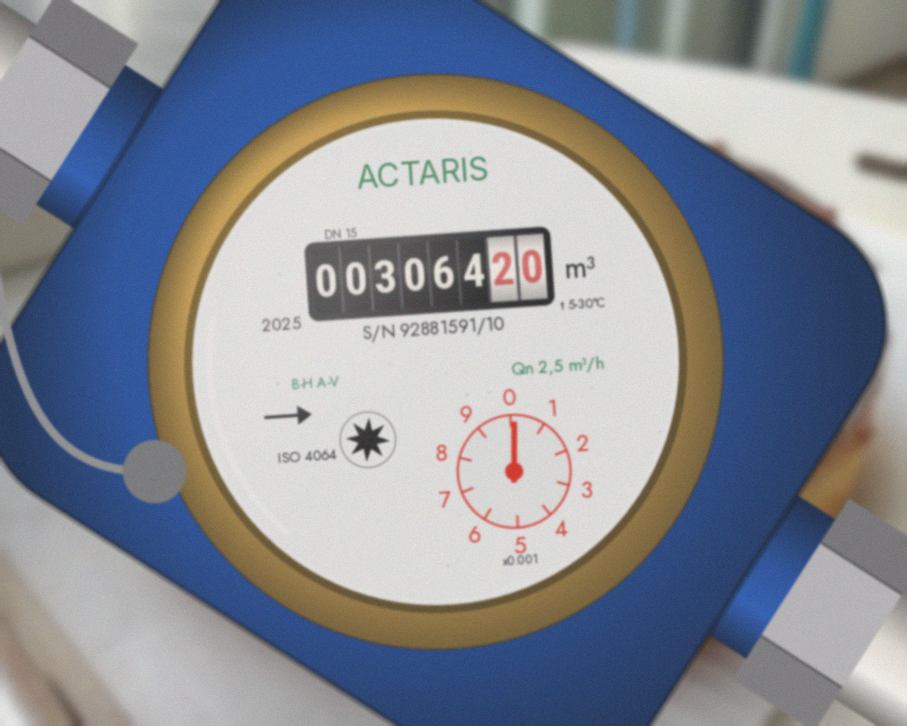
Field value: 3064.200 m³
